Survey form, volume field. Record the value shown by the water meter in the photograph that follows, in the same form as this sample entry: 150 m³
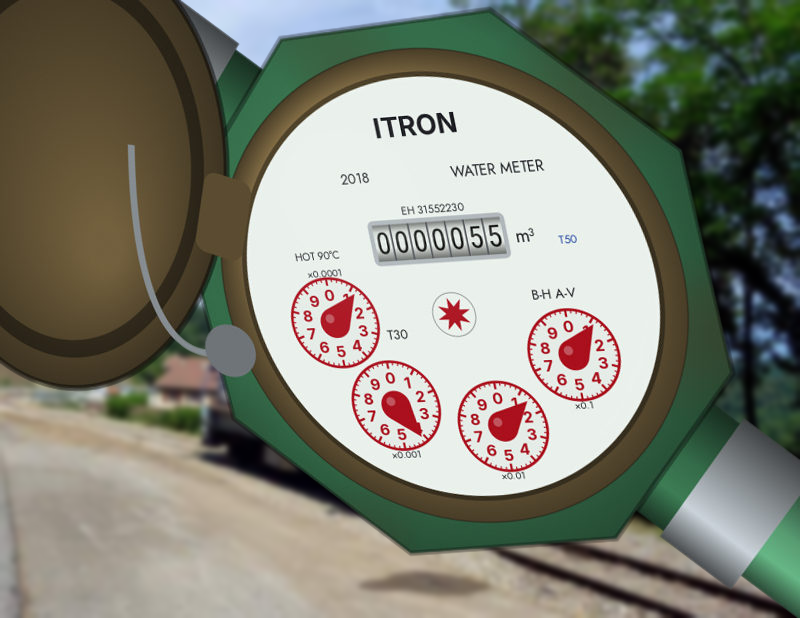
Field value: 55.1141 m³
